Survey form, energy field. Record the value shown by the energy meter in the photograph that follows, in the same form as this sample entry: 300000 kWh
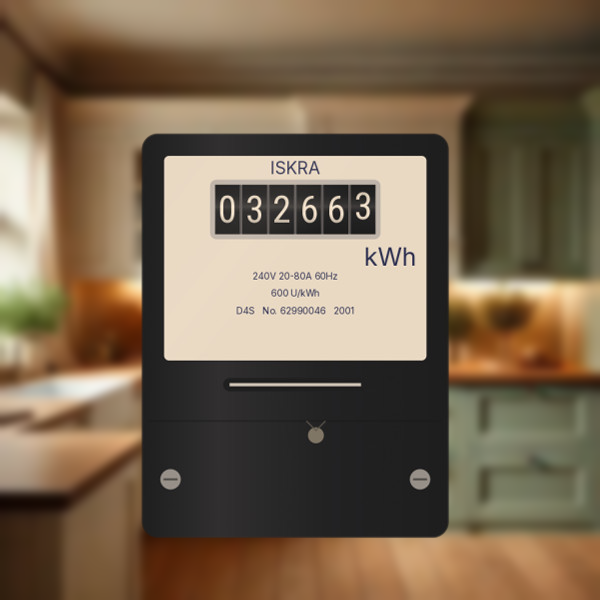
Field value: 32663 kWh
